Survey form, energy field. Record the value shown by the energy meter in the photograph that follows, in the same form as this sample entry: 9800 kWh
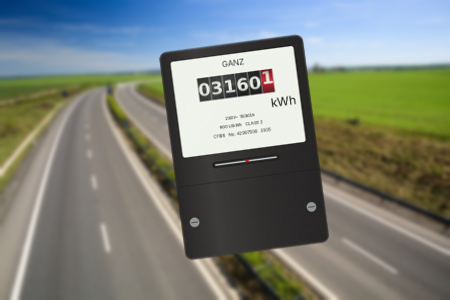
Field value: 3160.1 kWh
